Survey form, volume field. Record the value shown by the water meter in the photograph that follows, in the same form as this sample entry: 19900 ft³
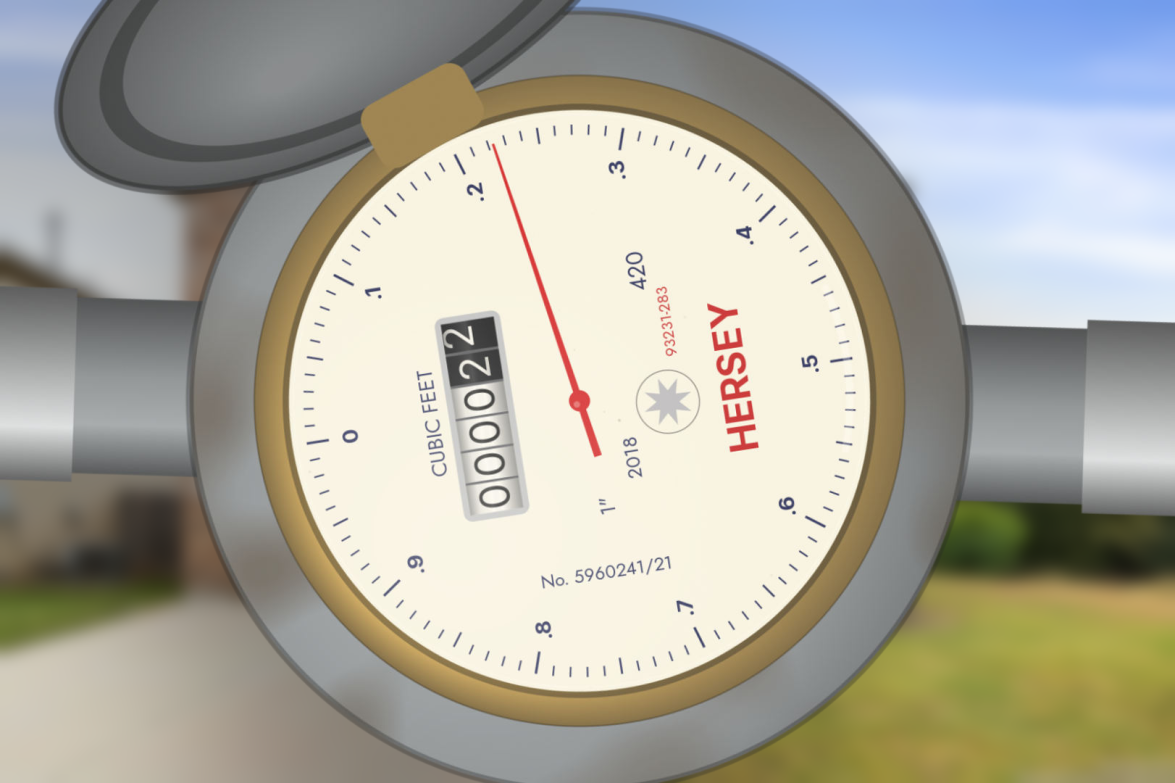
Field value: 22.22 ft³
